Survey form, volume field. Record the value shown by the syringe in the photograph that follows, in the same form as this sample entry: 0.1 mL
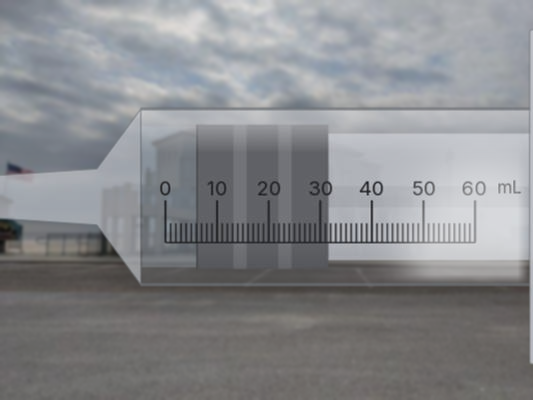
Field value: 6 mL
